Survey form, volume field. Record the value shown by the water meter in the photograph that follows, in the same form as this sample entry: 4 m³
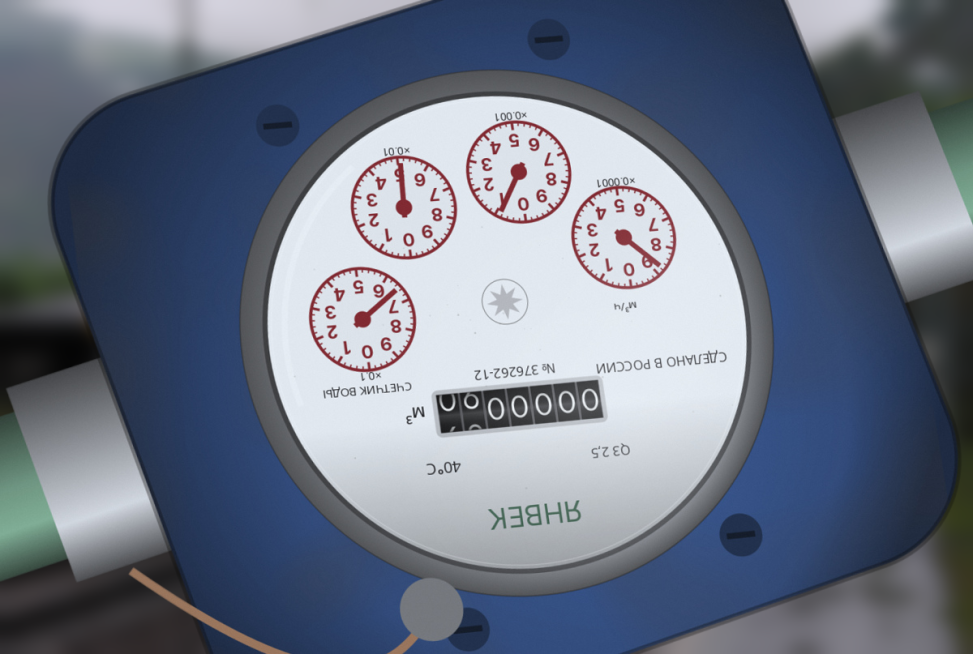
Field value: 89.6508 m³
